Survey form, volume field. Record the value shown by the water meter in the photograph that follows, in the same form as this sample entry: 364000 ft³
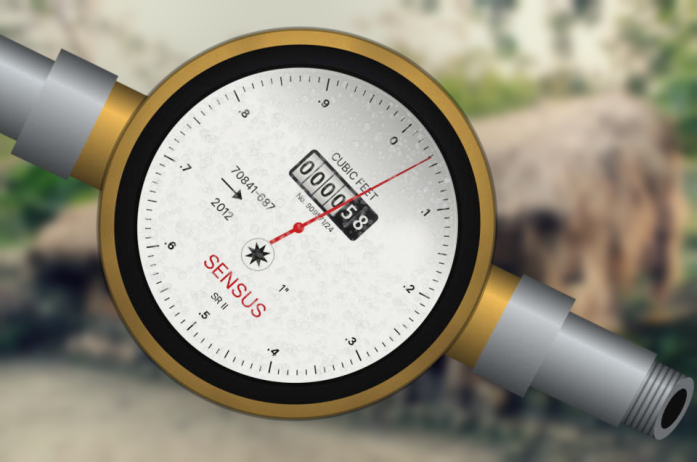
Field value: 58.04 ft³
